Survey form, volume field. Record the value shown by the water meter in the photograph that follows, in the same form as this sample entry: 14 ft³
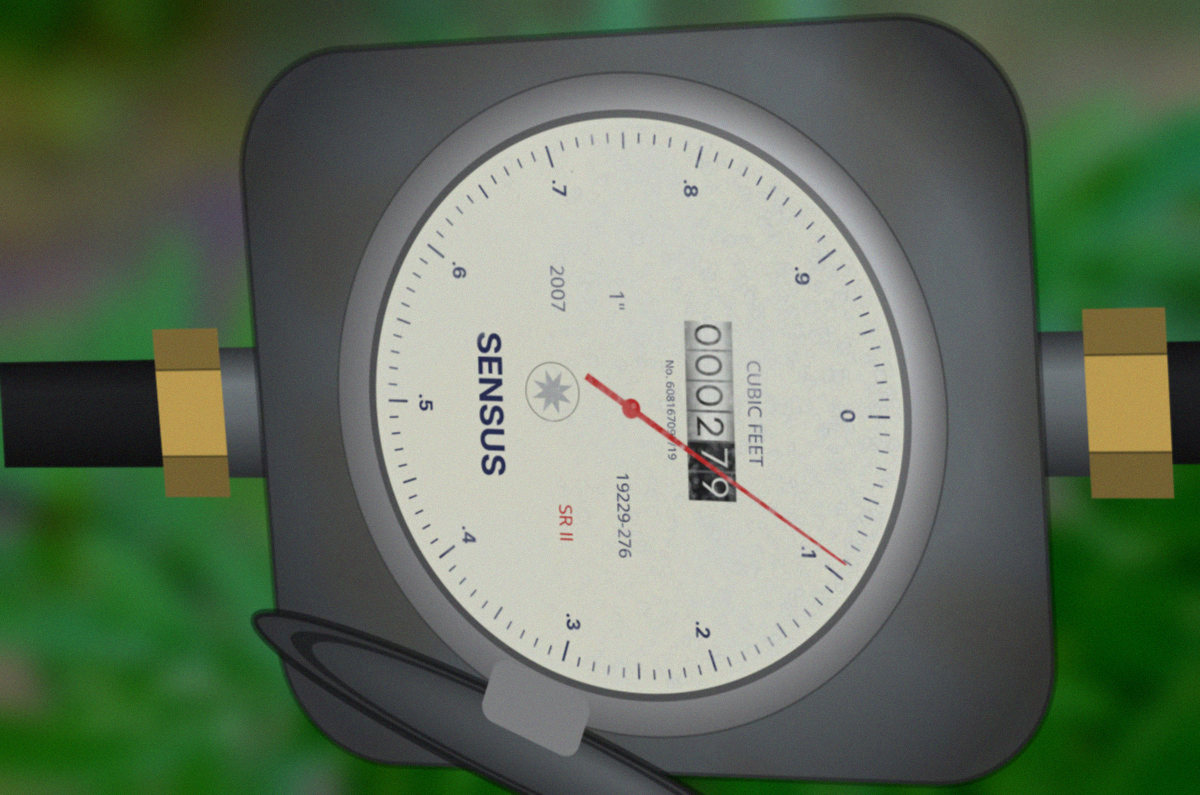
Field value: 279.09 ft³
